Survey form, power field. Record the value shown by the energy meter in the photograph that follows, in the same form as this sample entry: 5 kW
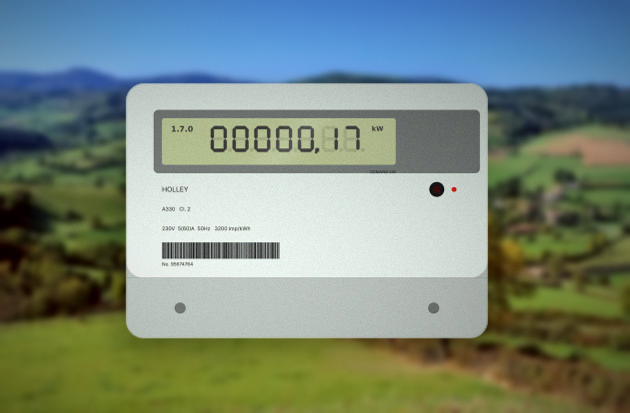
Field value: 0.17 kW
